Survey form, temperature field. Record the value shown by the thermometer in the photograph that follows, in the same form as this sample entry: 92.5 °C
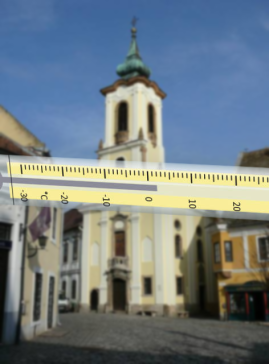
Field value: 2 °C
